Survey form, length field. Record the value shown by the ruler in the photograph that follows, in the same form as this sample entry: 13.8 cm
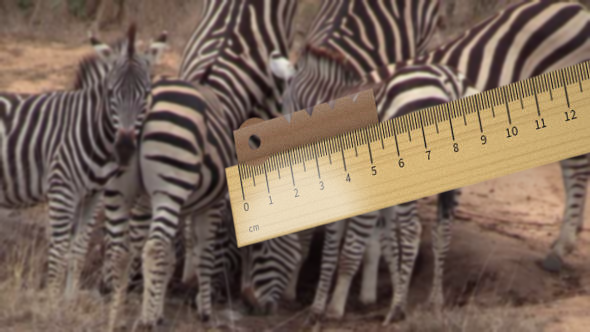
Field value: 5.5 cm
